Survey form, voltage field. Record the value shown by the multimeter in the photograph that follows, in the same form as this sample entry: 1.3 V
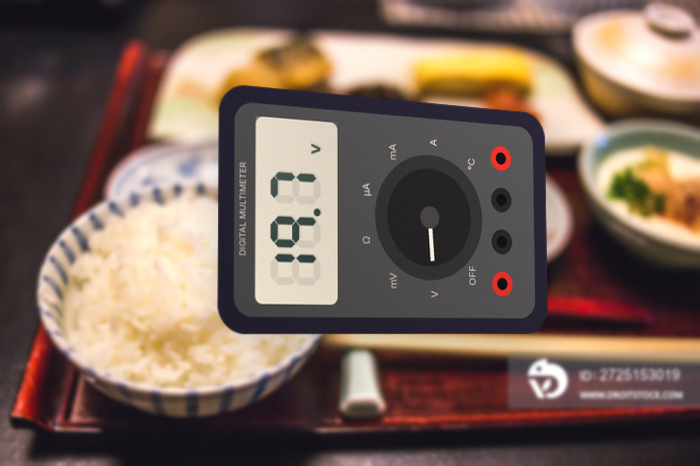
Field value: 19.7 V
